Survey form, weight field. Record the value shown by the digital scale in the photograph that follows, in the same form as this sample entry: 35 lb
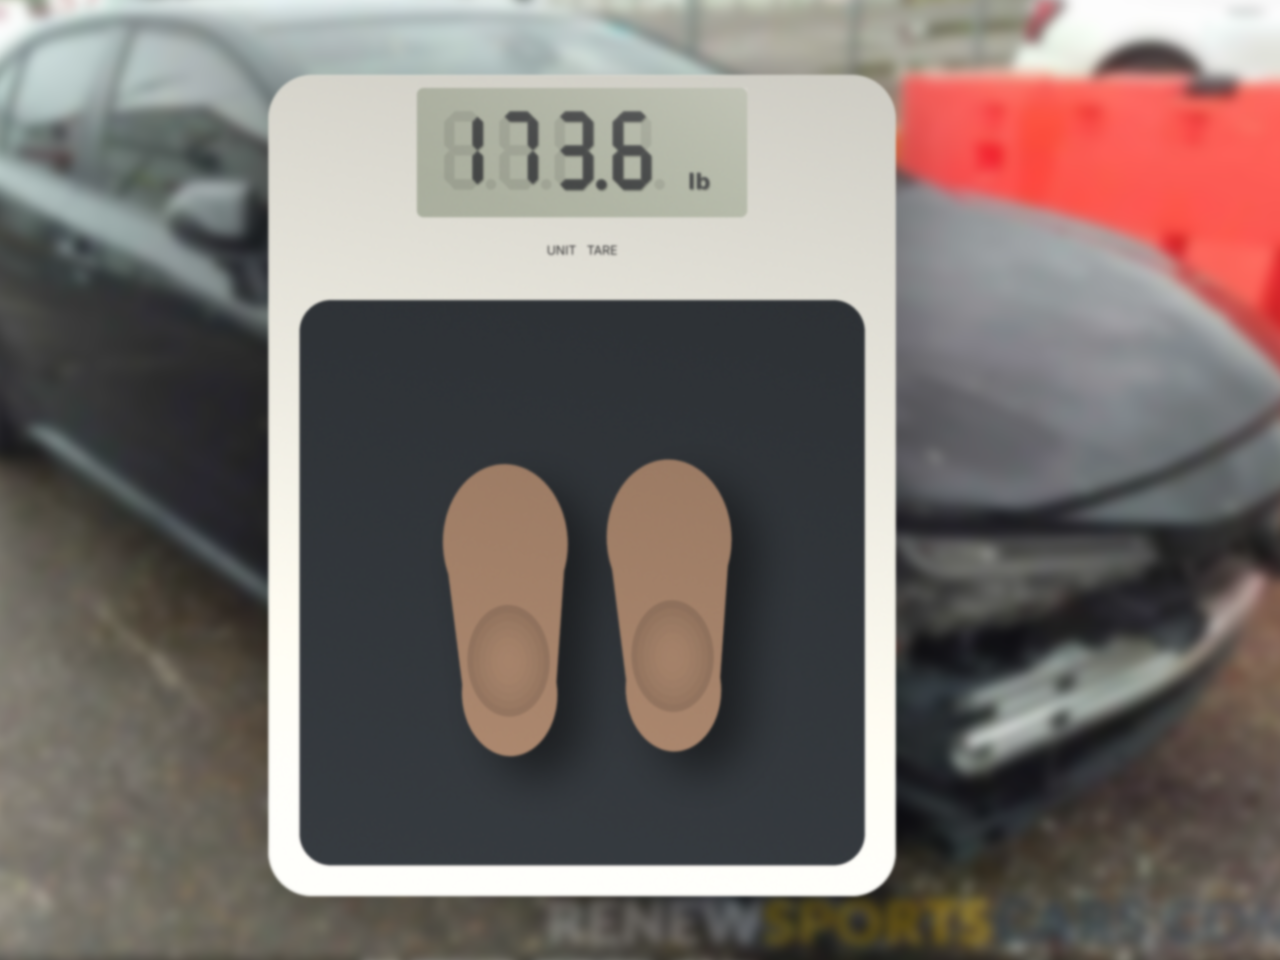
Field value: 173.6 lb
